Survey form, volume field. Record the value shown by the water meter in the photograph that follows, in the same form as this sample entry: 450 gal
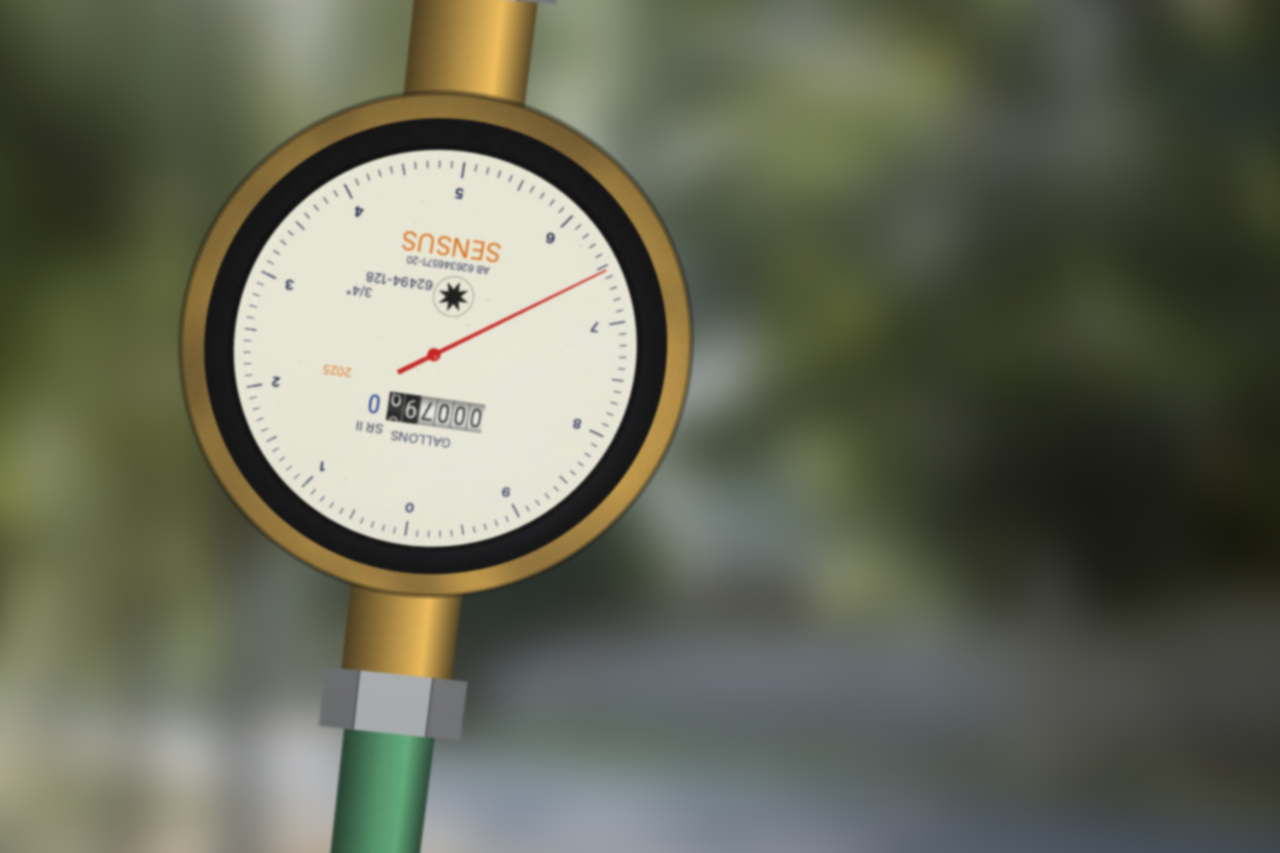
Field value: 7986.5 gal
